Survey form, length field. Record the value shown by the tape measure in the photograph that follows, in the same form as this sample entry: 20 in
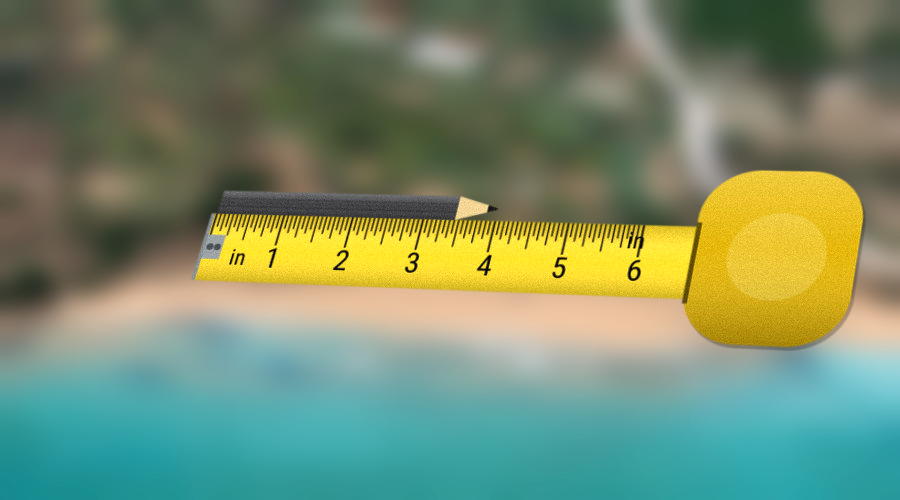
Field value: 4 in
